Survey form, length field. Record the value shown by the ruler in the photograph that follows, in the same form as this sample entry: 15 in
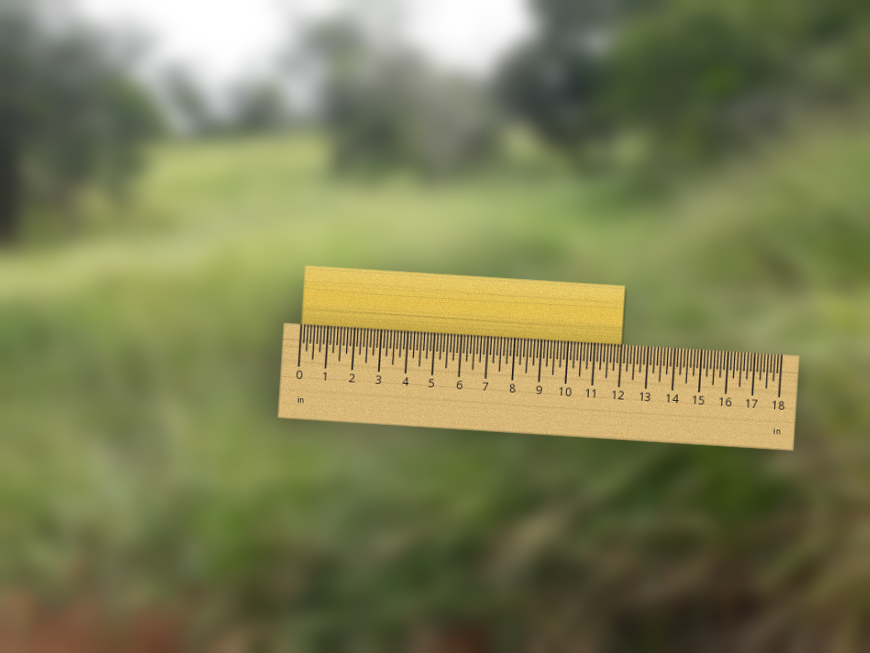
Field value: 12 in
